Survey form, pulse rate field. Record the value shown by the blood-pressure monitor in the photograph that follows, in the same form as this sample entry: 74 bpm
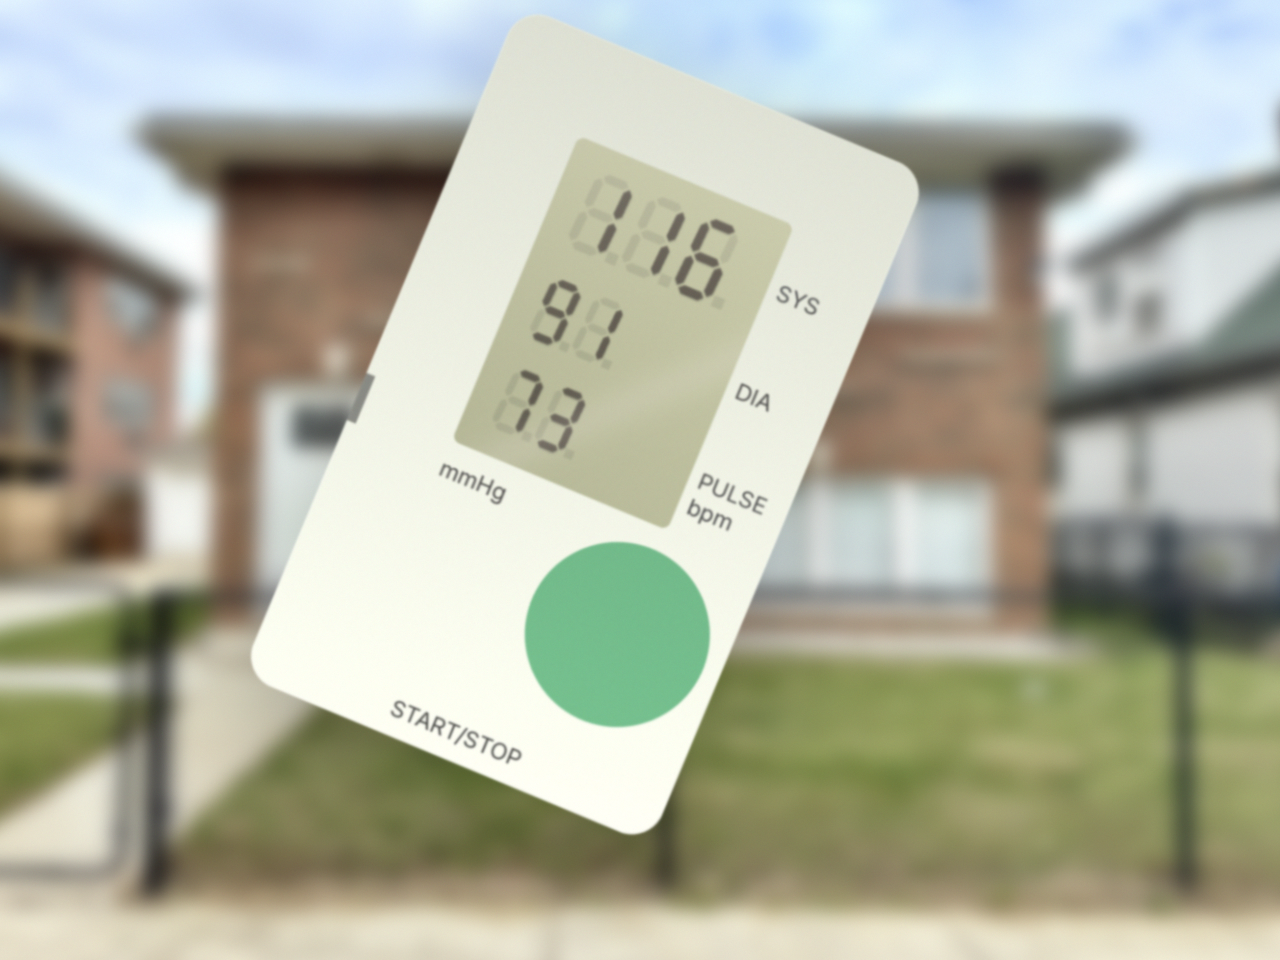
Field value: 73 bpm
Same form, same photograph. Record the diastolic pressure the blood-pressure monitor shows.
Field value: 91 mmHg
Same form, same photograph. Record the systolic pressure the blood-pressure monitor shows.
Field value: 116 mmHg
